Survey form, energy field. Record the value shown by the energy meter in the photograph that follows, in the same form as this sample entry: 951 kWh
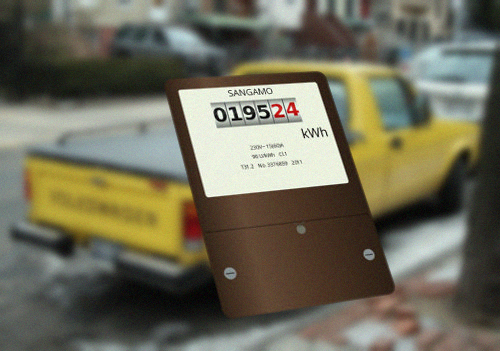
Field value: 195.24 kWh
